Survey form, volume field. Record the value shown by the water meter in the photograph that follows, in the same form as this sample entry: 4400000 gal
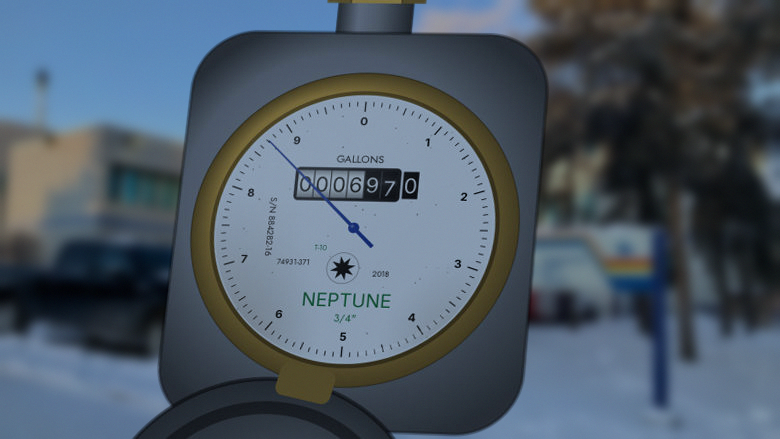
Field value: 6968.7 gal
